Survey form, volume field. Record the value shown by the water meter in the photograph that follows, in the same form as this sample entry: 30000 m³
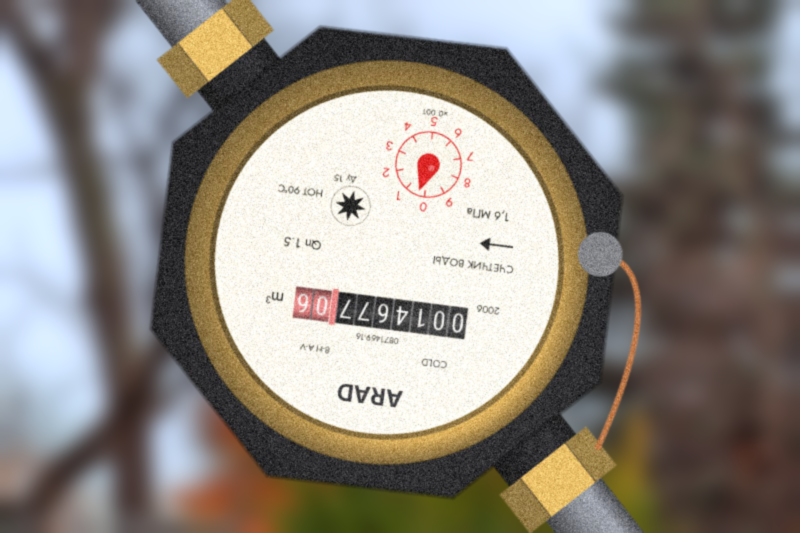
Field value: 14677.060 m³
